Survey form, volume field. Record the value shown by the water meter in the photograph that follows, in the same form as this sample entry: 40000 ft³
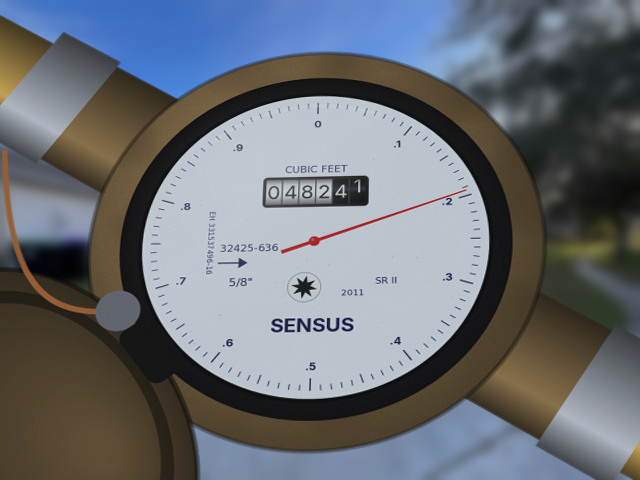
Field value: 48241.19 ft³
